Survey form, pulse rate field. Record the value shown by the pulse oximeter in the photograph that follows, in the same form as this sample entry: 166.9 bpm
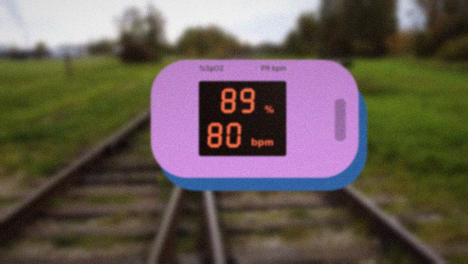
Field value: 80 bpm
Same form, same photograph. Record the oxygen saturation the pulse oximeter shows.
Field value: 89 %
